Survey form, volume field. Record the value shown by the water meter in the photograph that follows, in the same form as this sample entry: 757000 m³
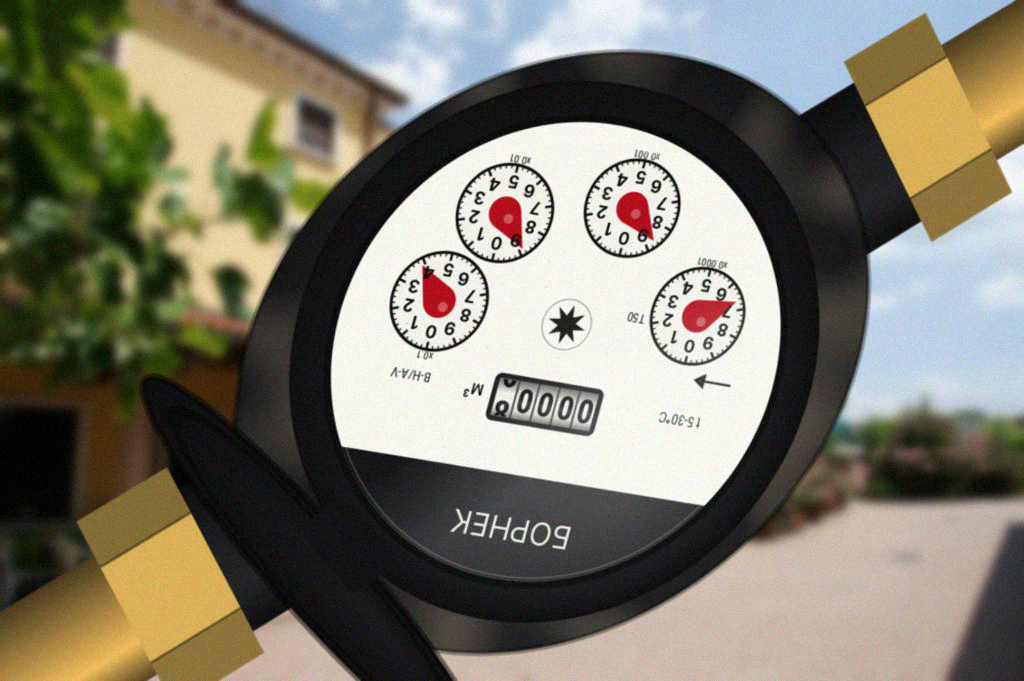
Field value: 8.3886 m³
